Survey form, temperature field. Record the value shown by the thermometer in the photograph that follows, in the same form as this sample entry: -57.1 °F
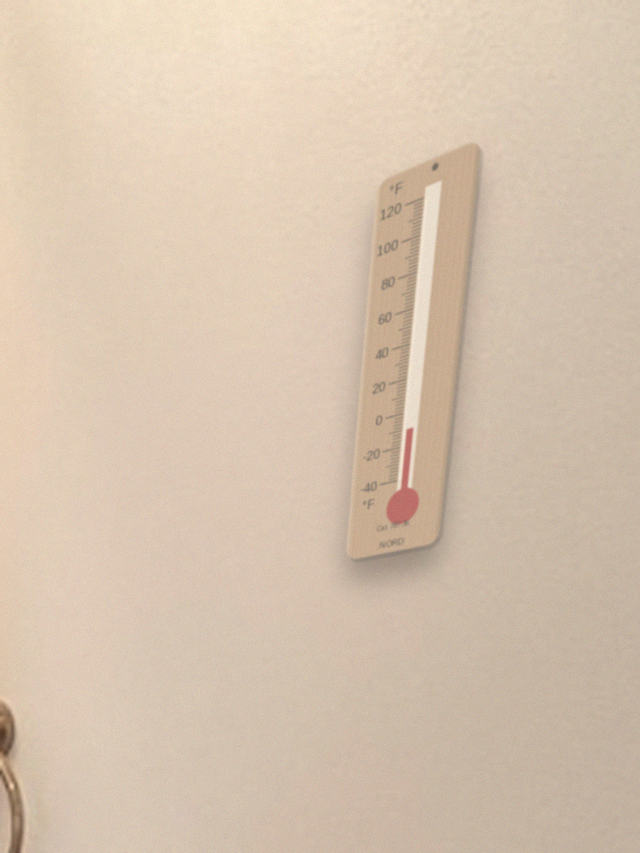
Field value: -10 °F
